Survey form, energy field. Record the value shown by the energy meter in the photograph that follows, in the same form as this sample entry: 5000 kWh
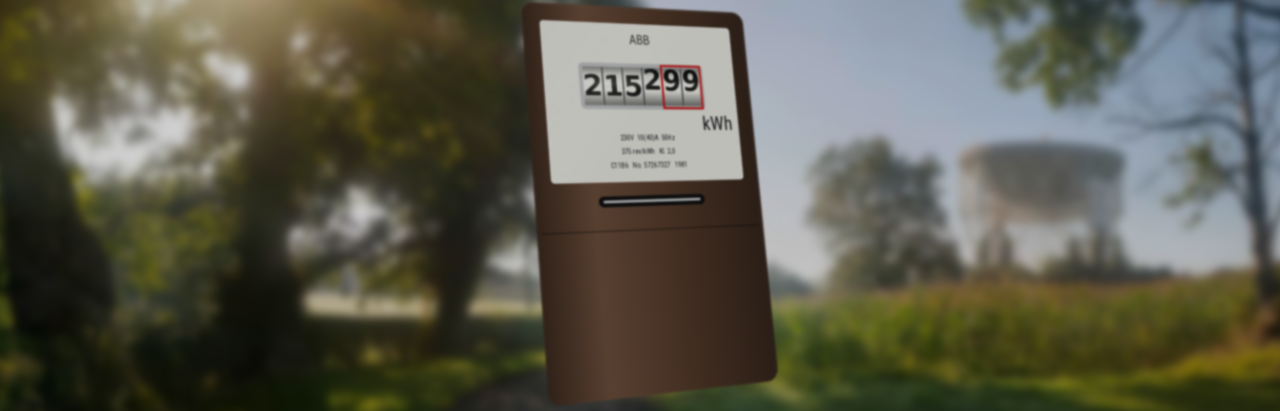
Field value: 2152.99 kWh
